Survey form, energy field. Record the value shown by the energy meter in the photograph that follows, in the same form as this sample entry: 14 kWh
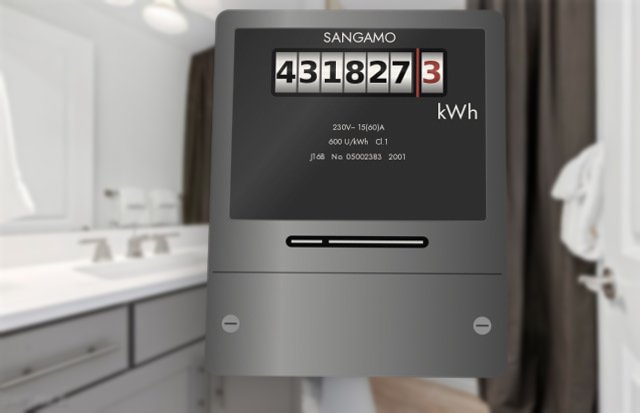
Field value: 431827.3 kWh
